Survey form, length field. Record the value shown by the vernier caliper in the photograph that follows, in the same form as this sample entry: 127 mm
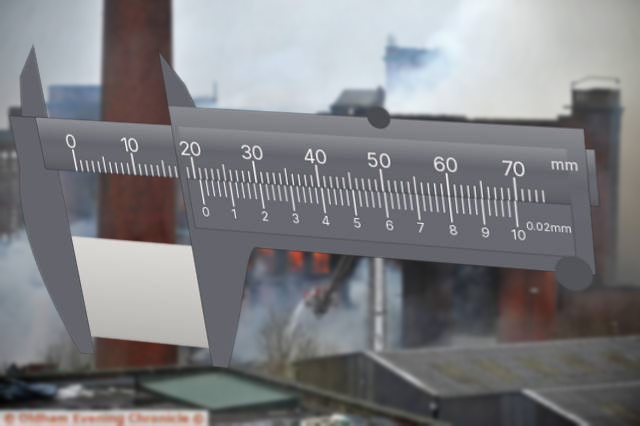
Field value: 20.8 mm
